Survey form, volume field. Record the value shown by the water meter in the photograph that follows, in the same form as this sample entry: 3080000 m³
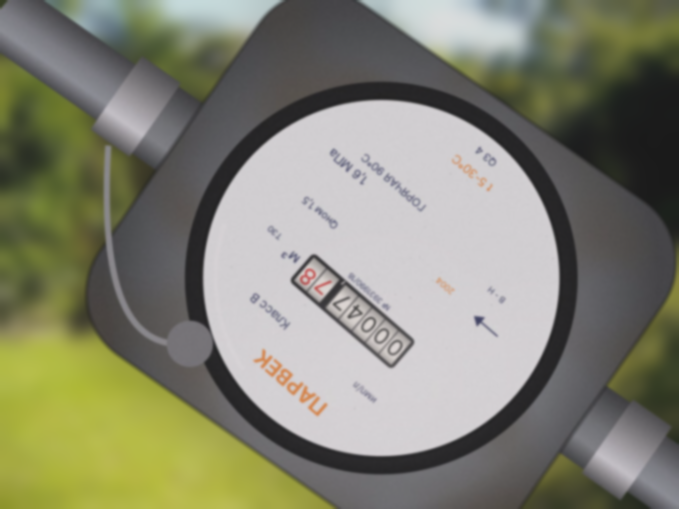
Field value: 47.78 m³
